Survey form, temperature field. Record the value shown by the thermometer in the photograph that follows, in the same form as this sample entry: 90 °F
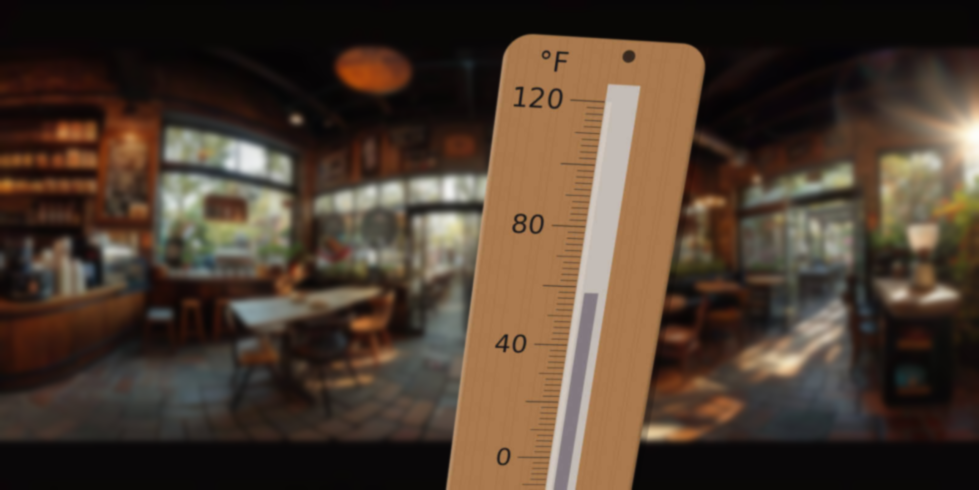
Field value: 58 °F
